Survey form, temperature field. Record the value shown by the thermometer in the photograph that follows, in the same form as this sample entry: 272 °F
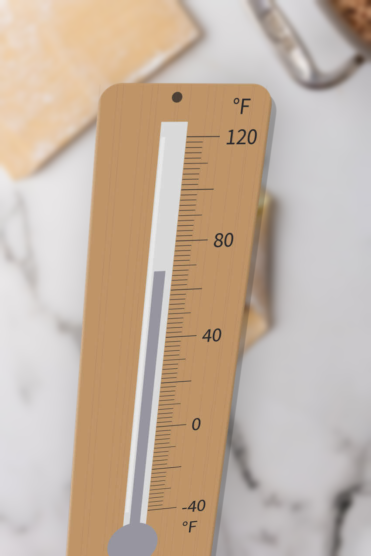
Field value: 68 °F
